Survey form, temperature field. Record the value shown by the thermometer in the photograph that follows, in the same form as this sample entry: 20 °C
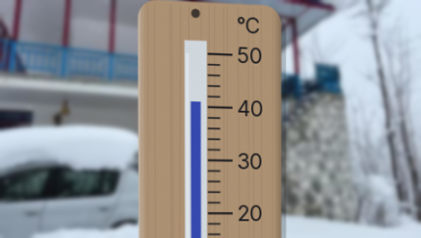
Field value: 41 °C
